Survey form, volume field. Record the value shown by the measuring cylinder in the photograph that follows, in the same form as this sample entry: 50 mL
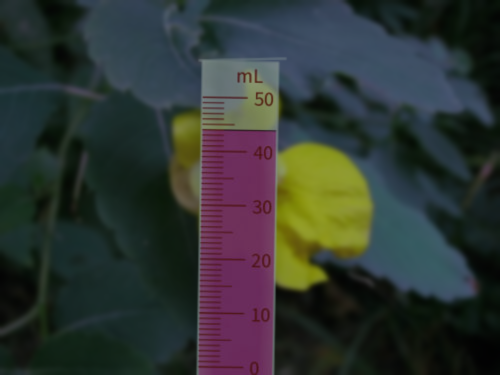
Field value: 44 mL
